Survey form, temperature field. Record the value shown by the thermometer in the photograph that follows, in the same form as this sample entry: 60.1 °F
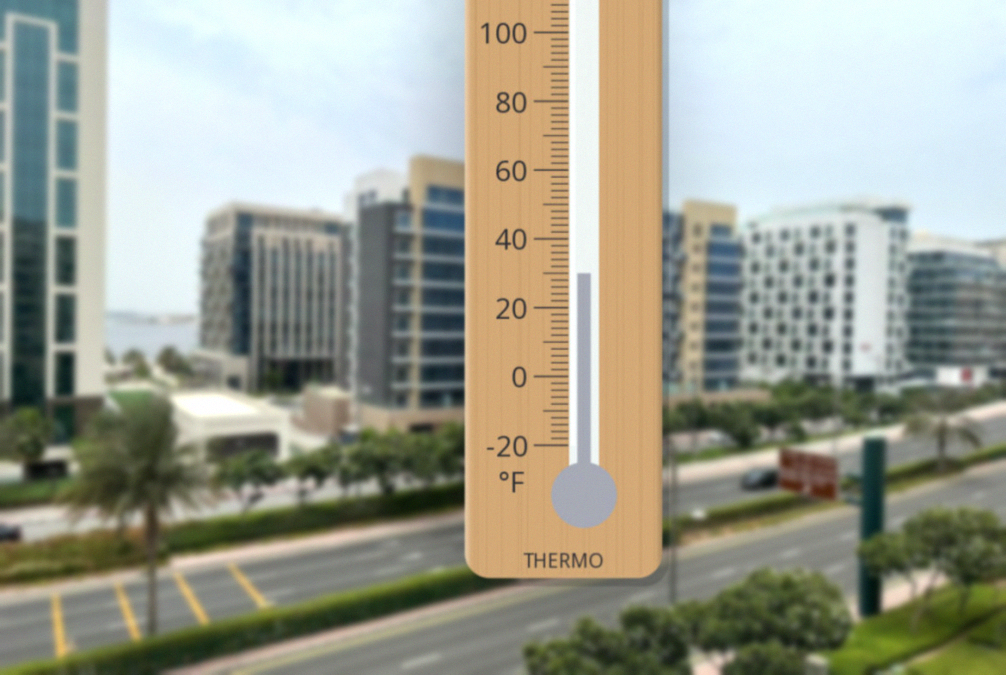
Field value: 30 °F
